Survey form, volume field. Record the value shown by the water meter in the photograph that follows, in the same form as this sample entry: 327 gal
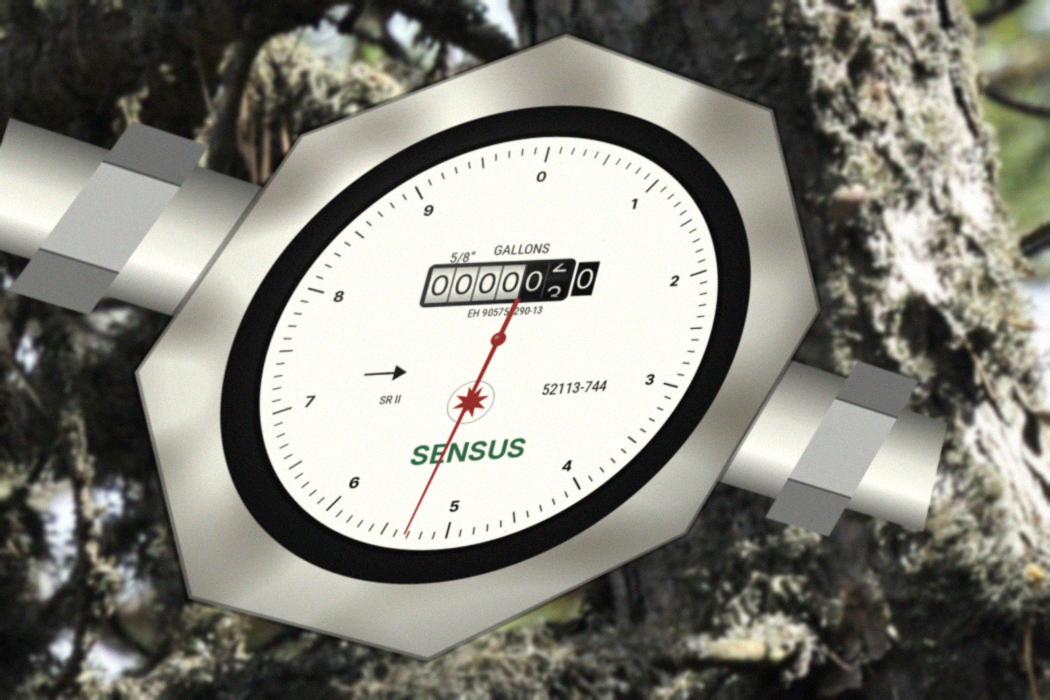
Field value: 25.3 gal
